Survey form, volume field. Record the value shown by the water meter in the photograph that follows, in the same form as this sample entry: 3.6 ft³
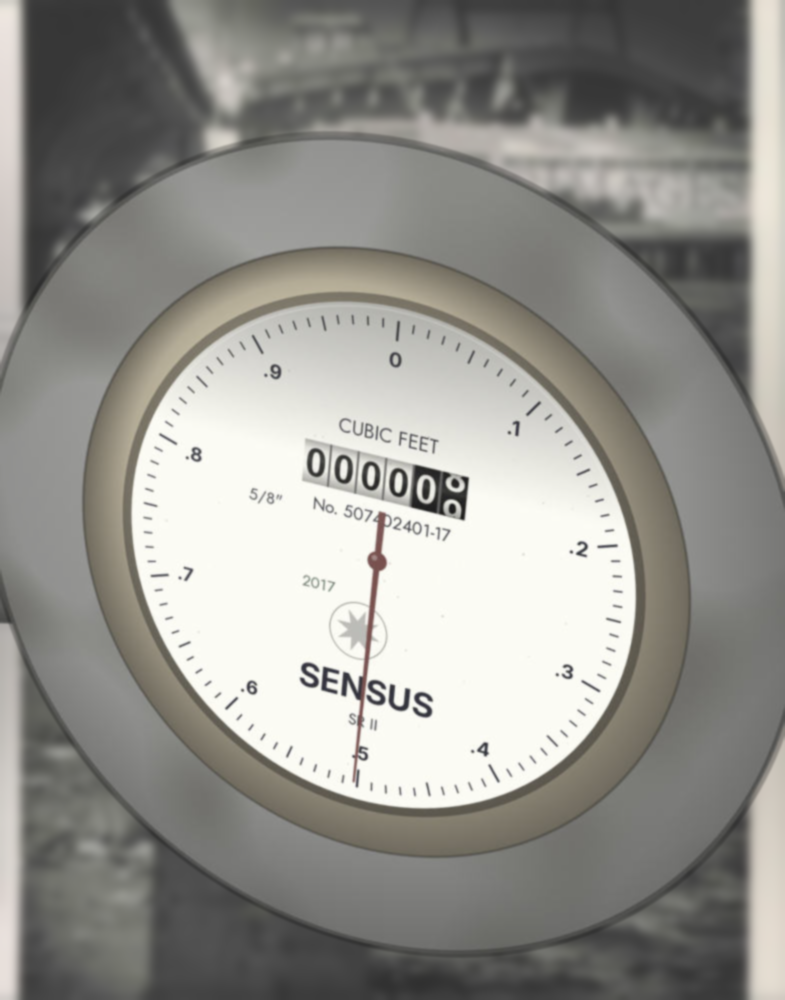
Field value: 8.50 ft³
